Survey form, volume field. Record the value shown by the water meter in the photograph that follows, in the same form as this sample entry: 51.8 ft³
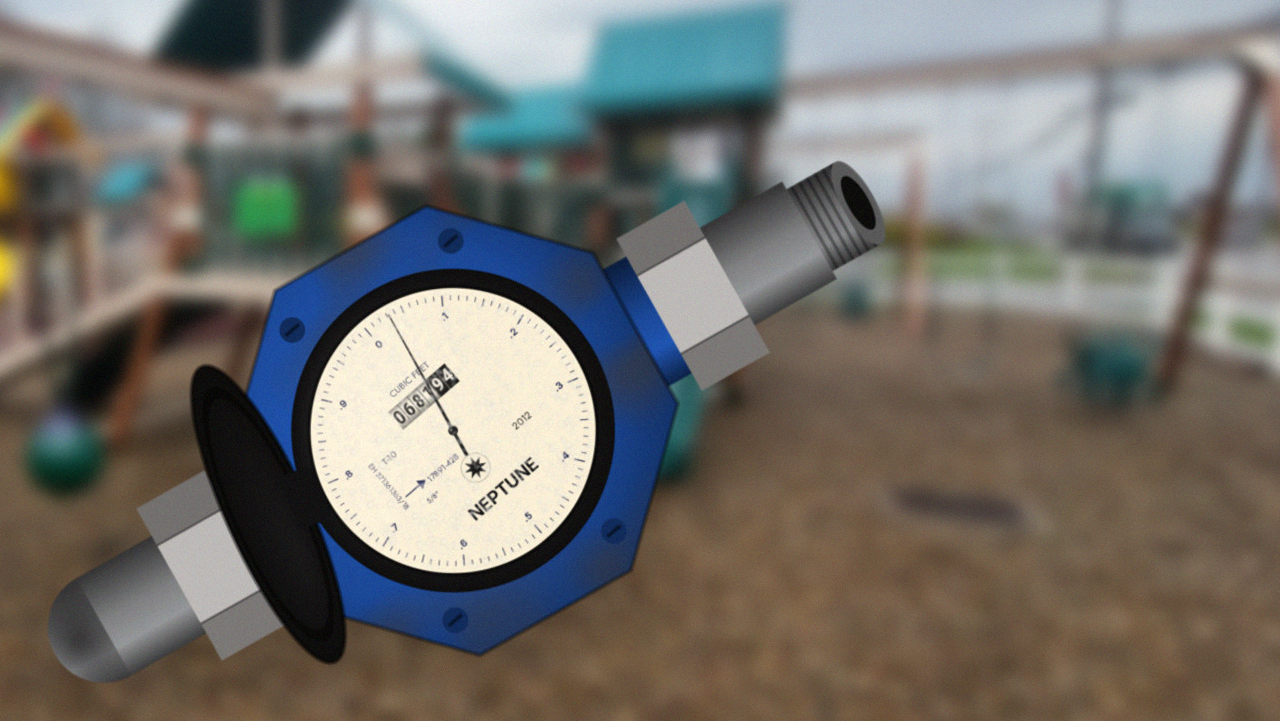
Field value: 68194.03 ft³
